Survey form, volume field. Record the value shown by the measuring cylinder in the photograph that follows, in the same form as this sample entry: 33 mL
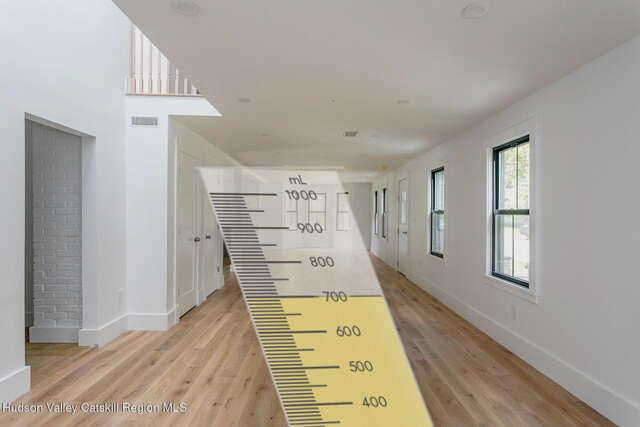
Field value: 700 mL
